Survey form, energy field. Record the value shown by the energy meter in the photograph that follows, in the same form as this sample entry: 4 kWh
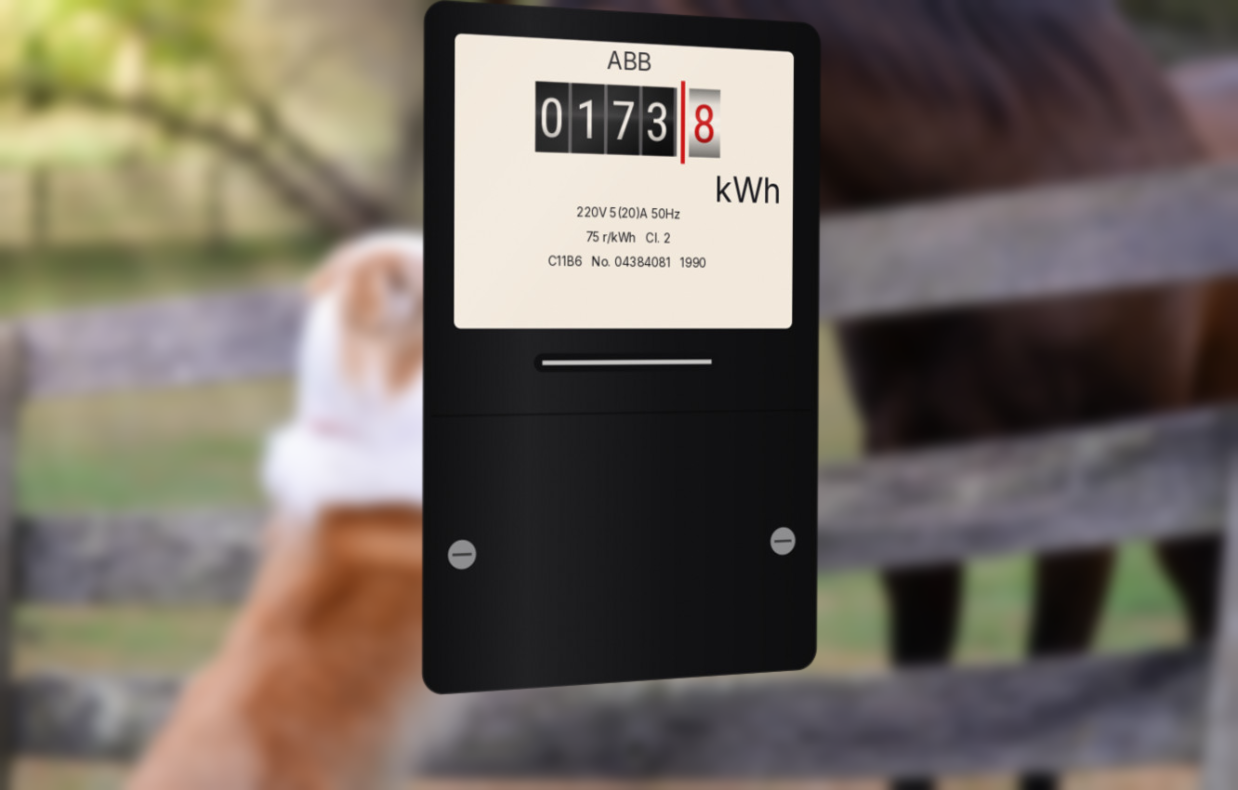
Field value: 173.8 kWh
